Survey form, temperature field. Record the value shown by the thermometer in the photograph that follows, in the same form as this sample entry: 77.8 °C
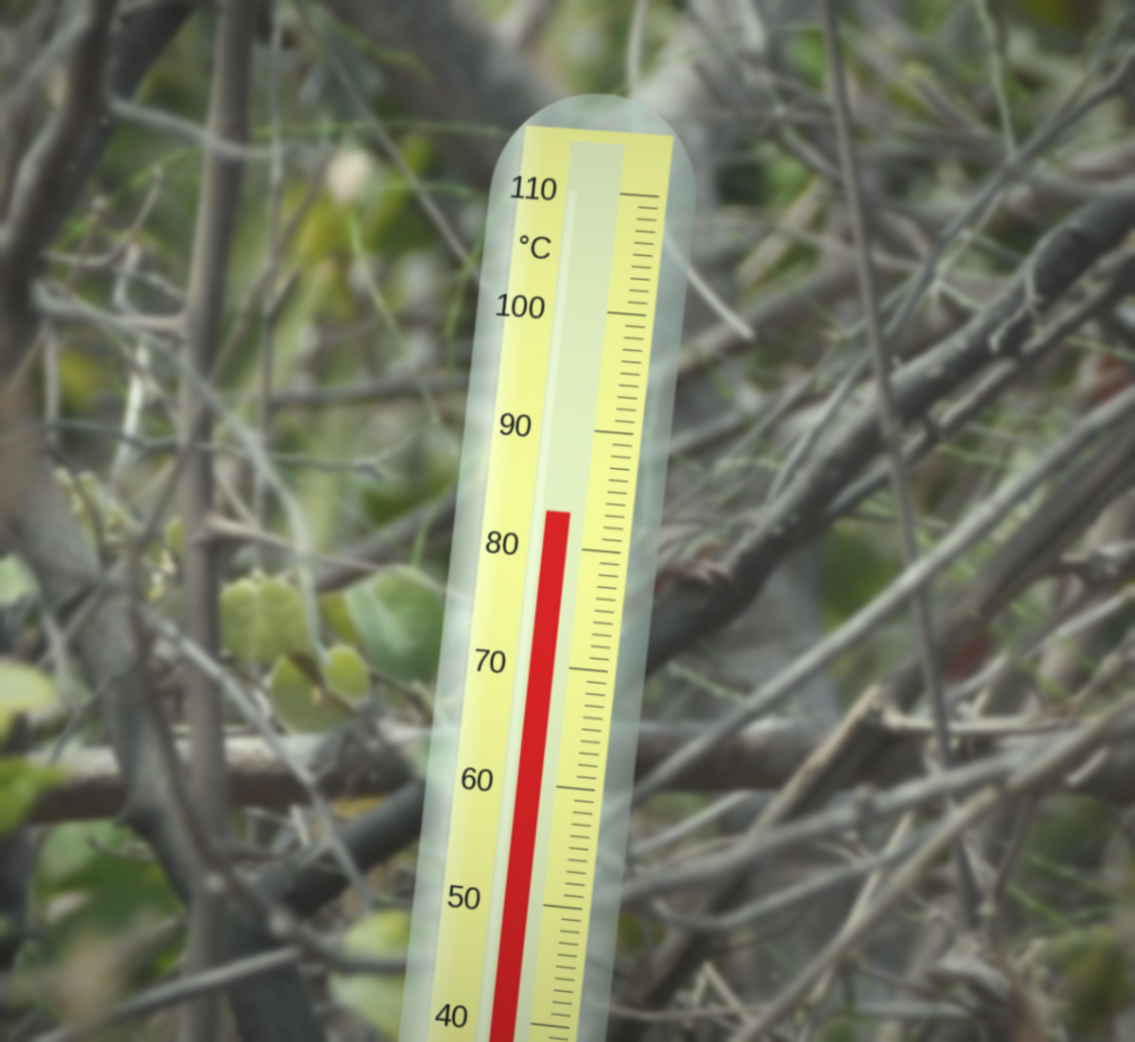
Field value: 83 °C
